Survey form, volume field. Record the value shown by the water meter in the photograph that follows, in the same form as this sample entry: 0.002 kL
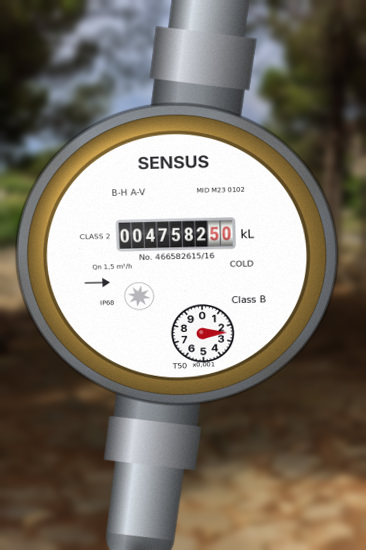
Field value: 47582.502 kL
